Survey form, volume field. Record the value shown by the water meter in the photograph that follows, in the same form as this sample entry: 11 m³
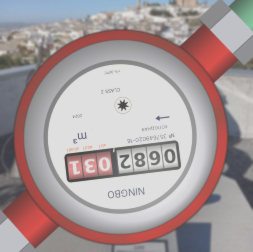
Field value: 682.031 m³
